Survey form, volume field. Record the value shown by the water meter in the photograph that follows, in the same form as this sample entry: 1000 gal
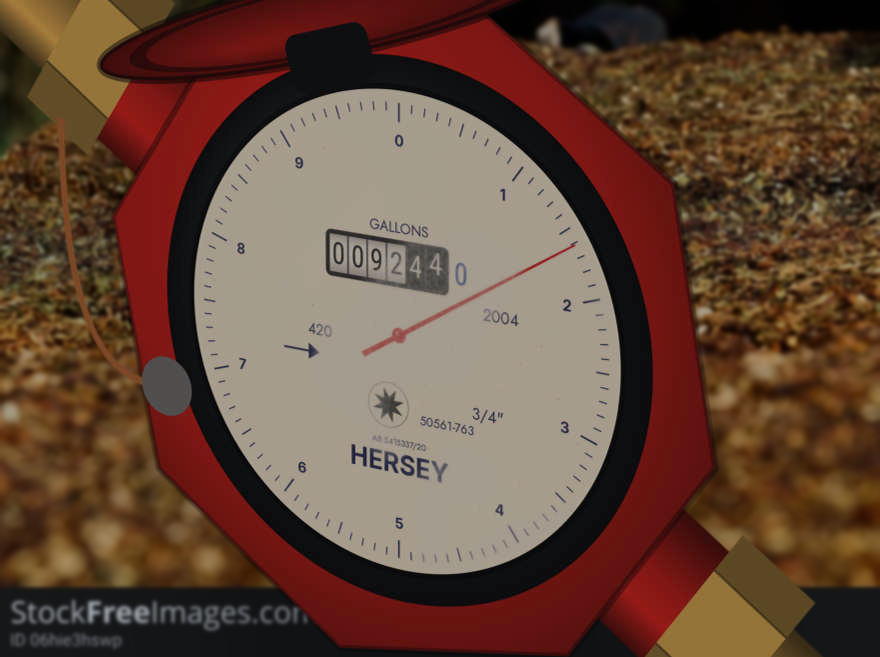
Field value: 92441.6 gal
